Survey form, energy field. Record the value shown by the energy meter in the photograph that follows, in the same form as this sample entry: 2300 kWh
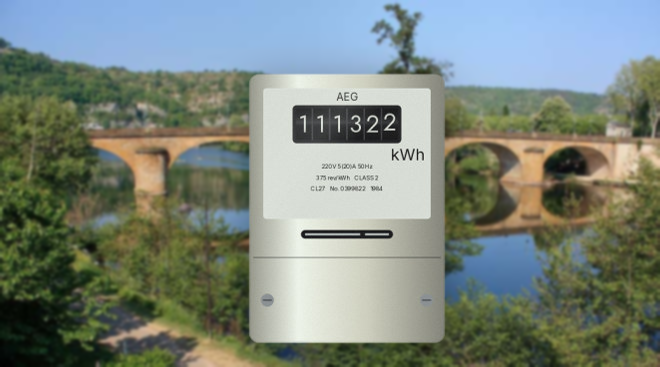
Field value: 111322 kWh
